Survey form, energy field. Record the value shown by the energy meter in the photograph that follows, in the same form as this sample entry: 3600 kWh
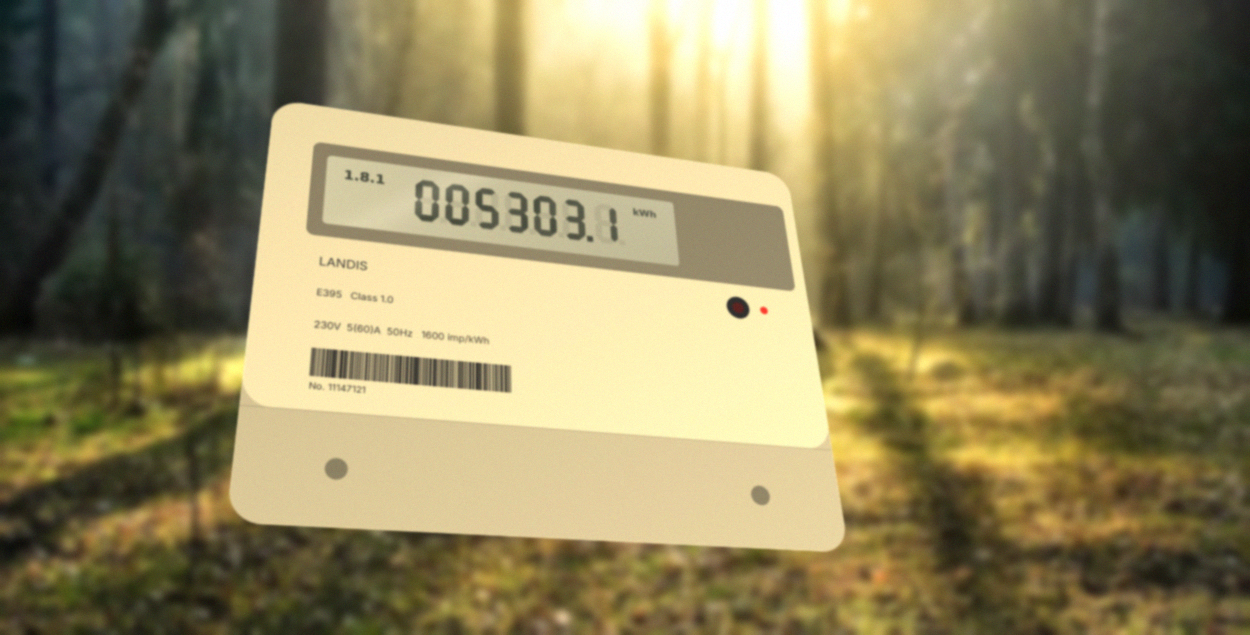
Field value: 5303.1 kWh
